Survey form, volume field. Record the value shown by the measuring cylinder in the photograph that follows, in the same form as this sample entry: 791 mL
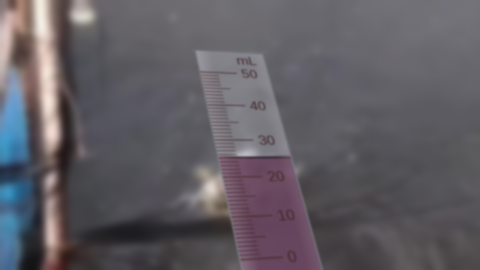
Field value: 25 mL
